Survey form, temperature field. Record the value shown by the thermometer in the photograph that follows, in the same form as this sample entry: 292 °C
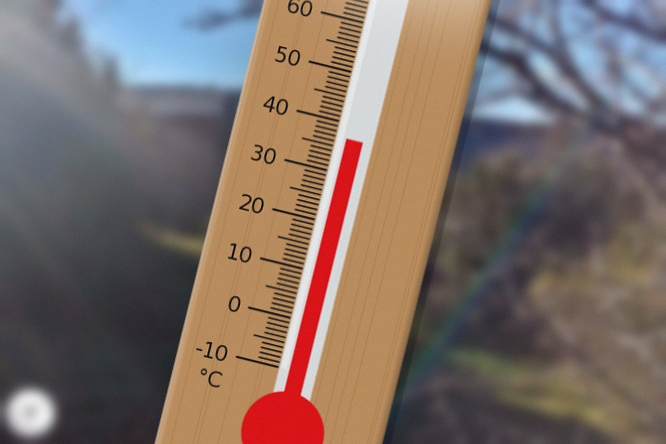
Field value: 37 °C
